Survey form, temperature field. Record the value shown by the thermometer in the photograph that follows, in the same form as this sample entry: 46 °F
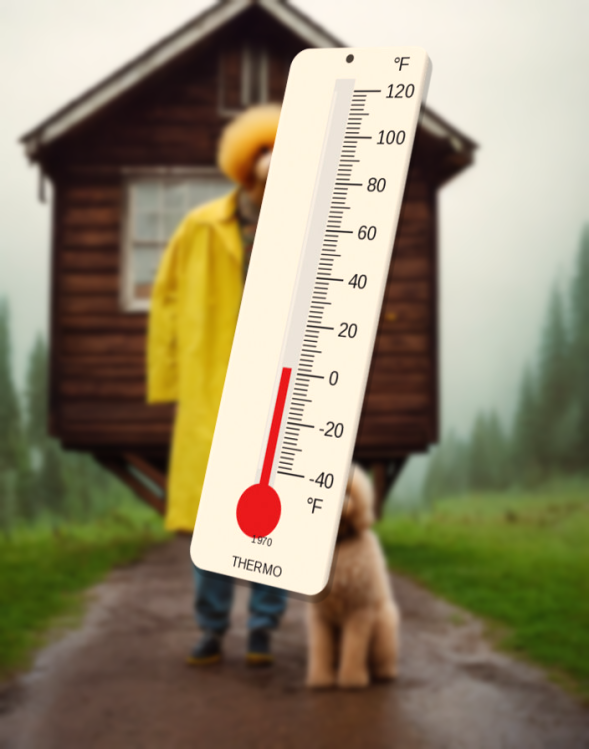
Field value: 2 °F
